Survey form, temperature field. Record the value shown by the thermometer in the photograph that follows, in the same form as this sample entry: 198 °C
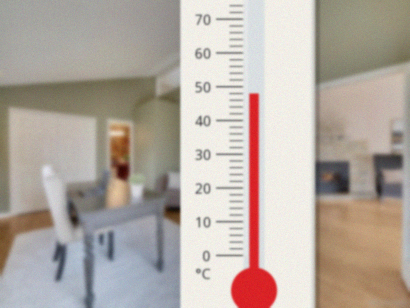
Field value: 48 °C
